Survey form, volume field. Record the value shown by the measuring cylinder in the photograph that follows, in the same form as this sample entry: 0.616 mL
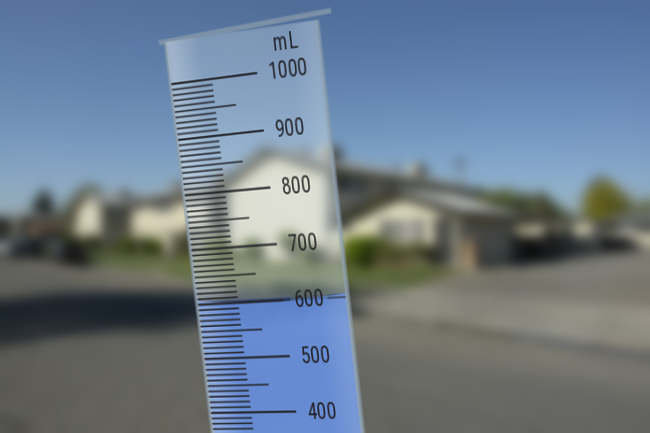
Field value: 600 mL
